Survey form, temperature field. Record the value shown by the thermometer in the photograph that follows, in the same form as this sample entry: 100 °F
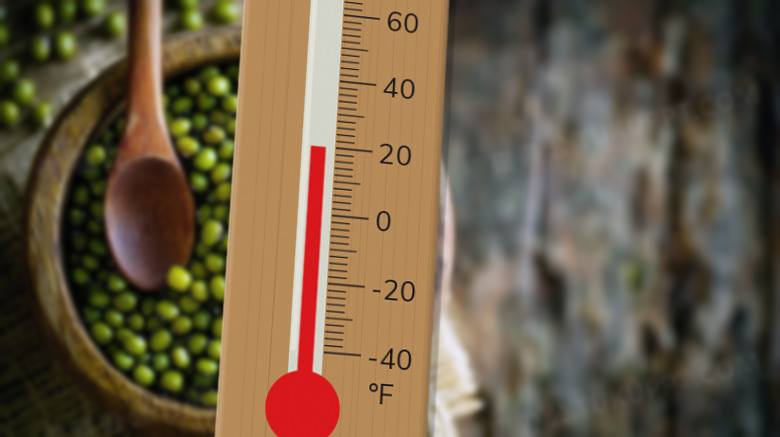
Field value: 20 °F
